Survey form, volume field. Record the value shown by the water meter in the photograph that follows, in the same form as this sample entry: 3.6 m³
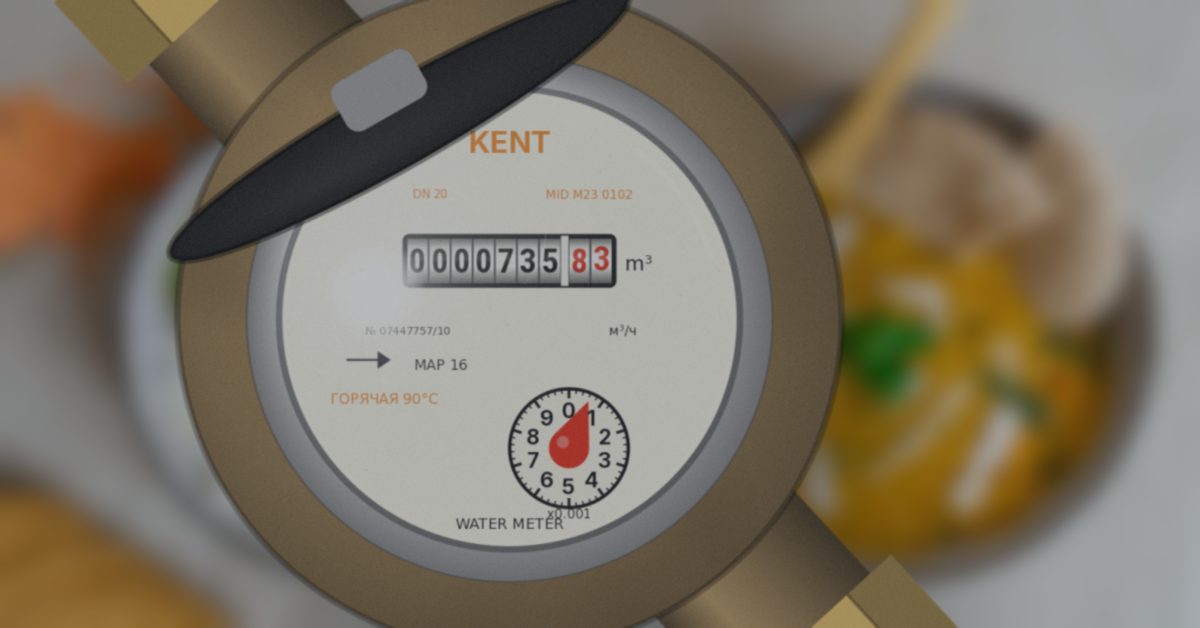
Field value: 735.830 m³
